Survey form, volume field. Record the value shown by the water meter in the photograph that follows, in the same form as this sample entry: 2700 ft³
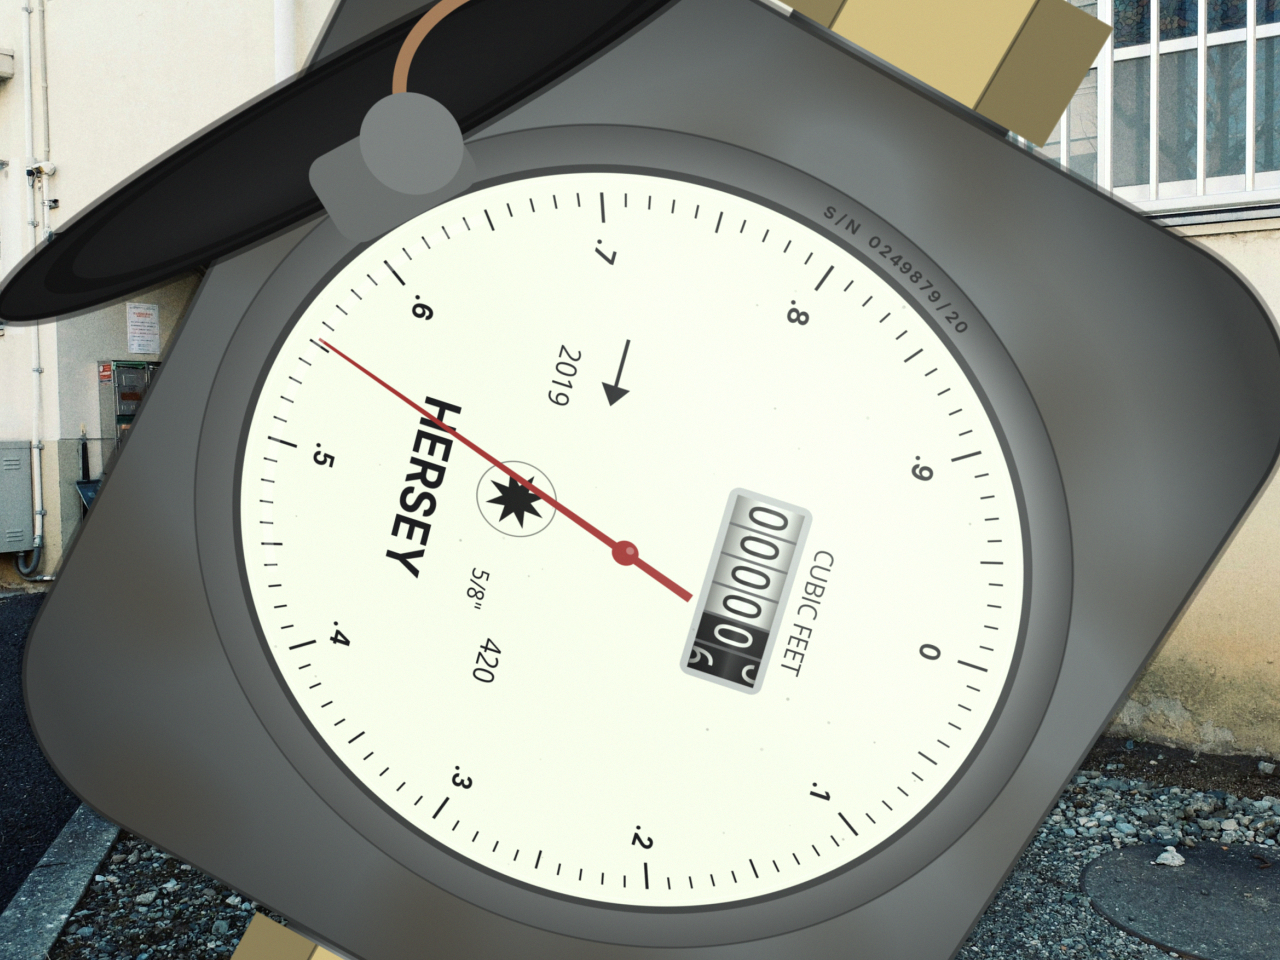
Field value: 5.55 ft³
